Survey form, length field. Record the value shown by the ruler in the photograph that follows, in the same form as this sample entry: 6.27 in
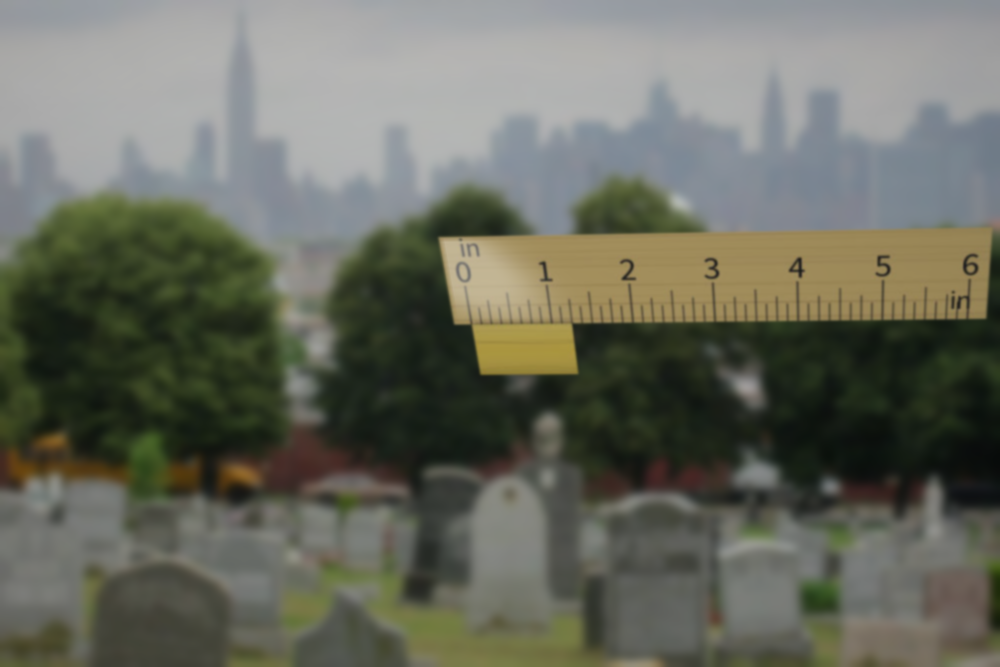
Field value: 1.25 in
